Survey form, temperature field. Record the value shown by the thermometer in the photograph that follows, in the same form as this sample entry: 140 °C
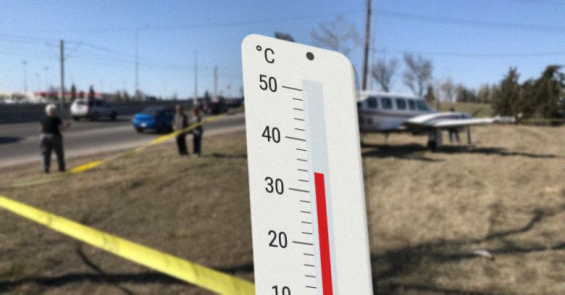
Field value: 34 °C
